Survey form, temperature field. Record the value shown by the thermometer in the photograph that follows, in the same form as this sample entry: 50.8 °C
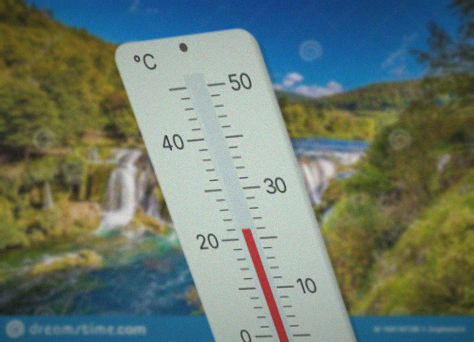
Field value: 22 °C
